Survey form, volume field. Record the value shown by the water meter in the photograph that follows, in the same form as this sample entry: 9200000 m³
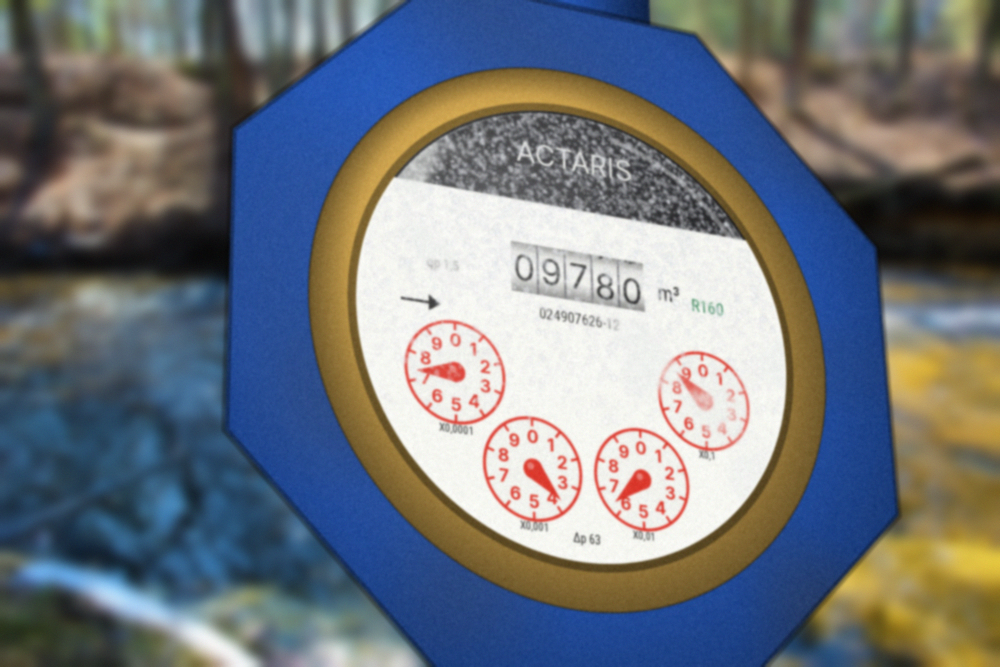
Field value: 9779.8637 m³
